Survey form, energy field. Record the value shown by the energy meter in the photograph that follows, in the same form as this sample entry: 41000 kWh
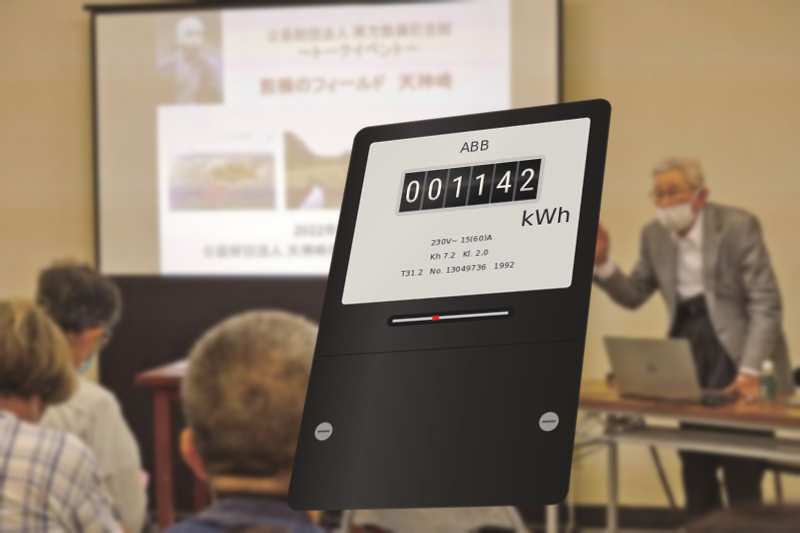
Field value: 1142 kWh
